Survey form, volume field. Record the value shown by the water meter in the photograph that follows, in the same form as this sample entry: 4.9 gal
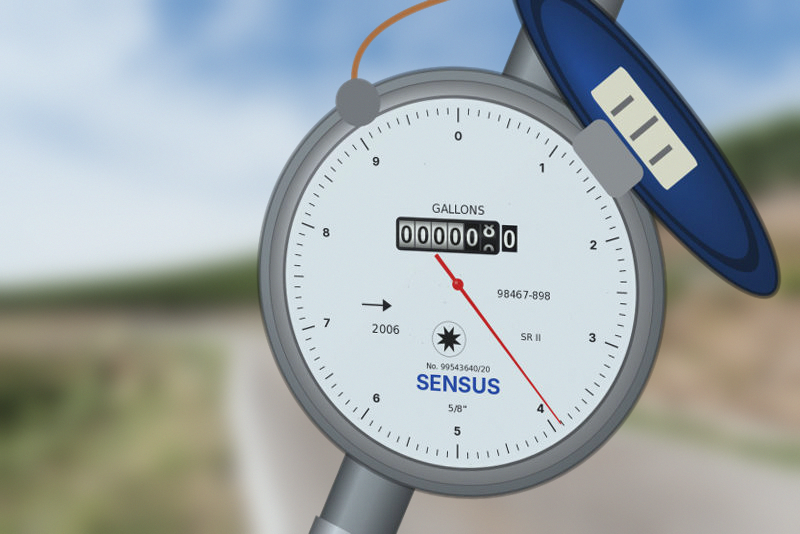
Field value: 83.9 gal
